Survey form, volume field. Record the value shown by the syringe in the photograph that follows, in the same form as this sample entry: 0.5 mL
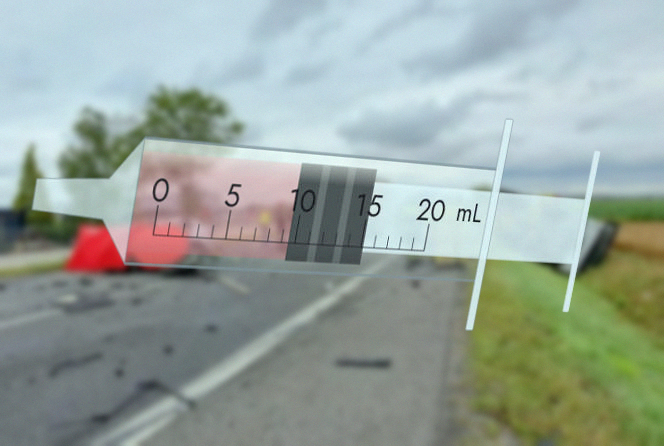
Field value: 9.5 mL
